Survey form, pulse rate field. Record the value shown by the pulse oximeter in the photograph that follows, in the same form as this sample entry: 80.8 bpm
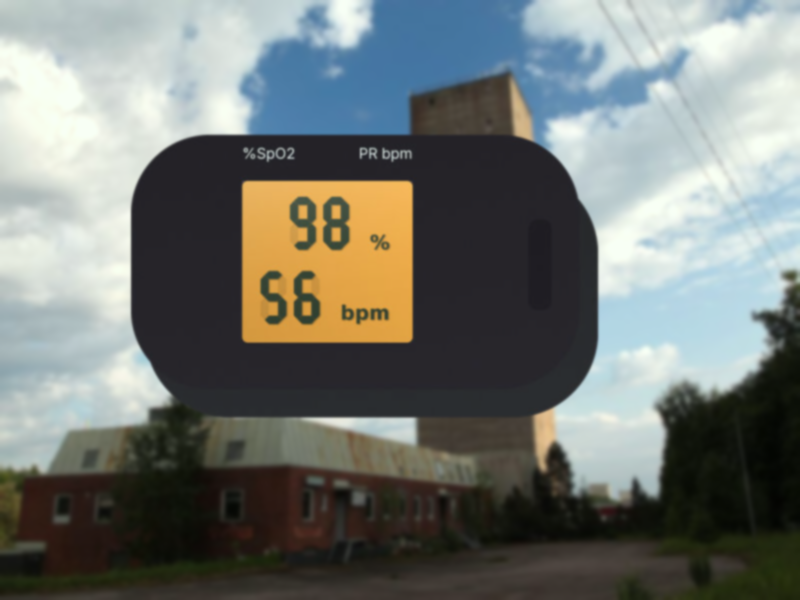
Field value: 56 bpm
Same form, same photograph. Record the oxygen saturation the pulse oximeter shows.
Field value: 98 %
